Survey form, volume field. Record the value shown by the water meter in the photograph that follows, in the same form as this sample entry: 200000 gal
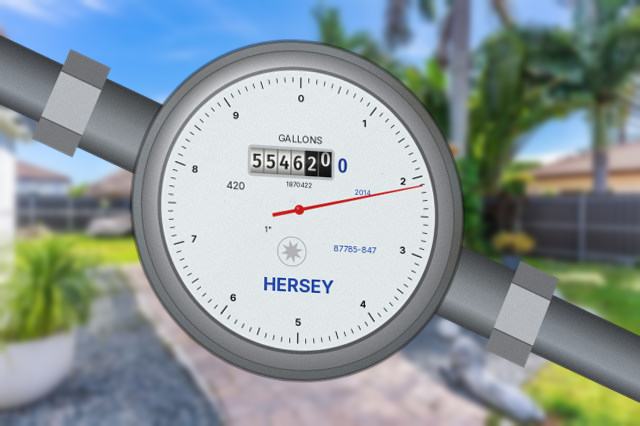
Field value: 5546202.1 gal
